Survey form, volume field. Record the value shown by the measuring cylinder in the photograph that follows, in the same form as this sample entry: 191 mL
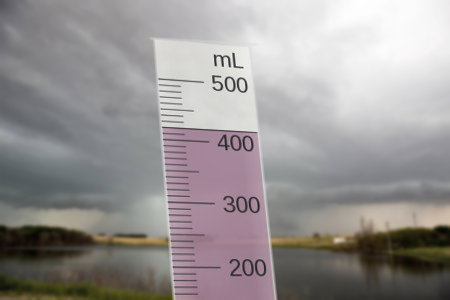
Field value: 420 mL
